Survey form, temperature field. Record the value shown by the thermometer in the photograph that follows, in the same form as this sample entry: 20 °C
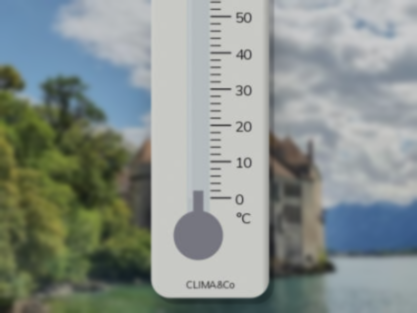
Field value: 2 °C
